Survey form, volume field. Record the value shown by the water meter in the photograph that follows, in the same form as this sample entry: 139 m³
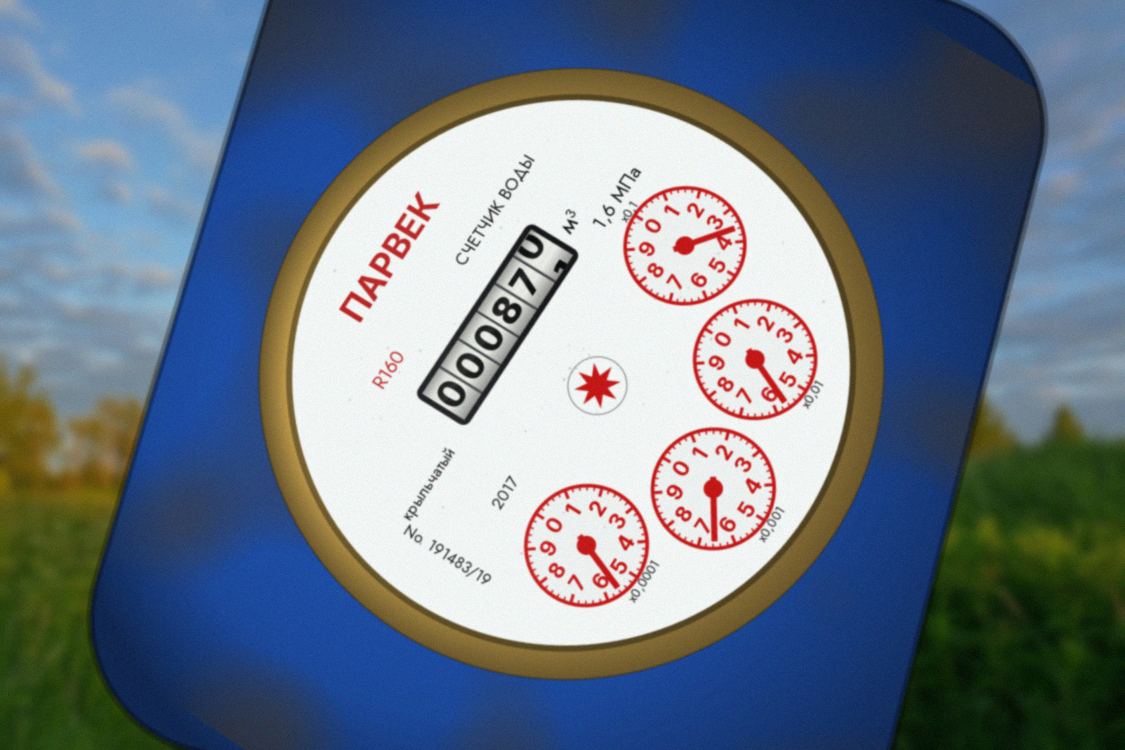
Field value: 870.3565 m³
